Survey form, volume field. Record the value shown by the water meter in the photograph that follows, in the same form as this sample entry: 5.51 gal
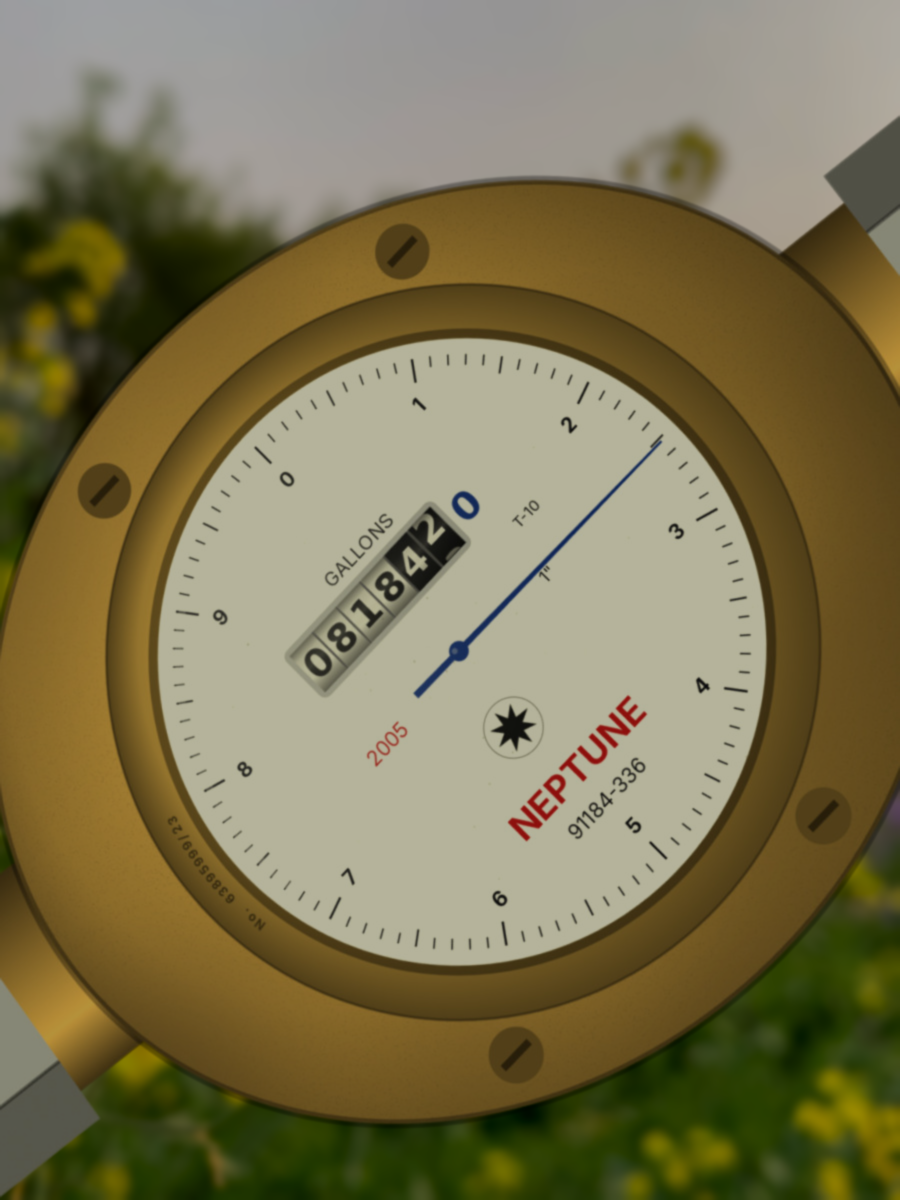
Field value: 818422.5 gal
